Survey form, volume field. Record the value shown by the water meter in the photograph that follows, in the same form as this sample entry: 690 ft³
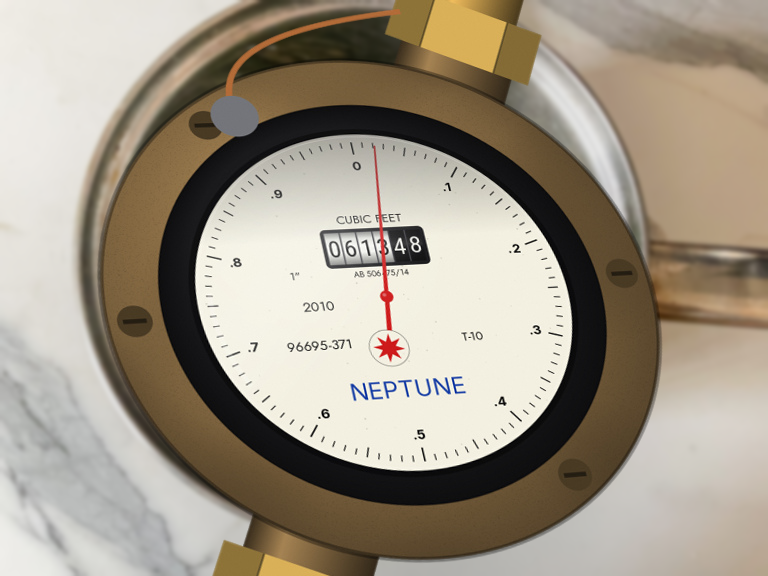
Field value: 61348.02 ft³
